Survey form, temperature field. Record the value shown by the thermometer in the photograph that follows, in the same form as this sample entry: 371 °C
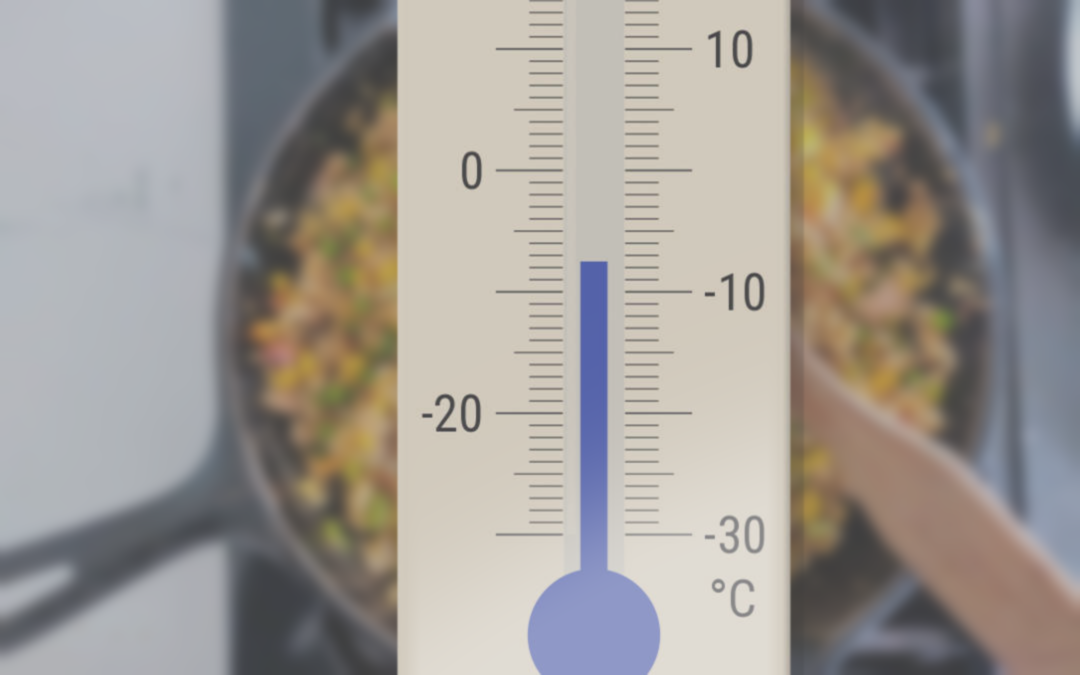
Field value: -7.5 °C
